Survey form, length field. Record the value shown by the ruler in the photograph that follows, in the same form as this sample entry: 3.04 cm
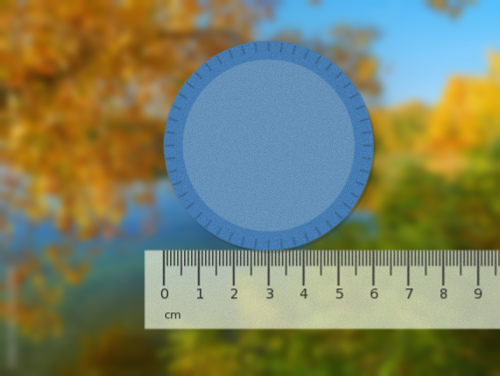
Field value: 6 cm
